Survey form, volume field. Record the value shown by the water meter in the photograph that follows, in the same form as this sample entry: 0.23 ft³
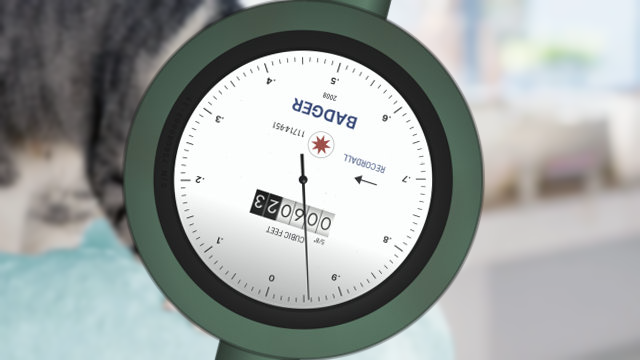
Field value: 6022.94 ft³
